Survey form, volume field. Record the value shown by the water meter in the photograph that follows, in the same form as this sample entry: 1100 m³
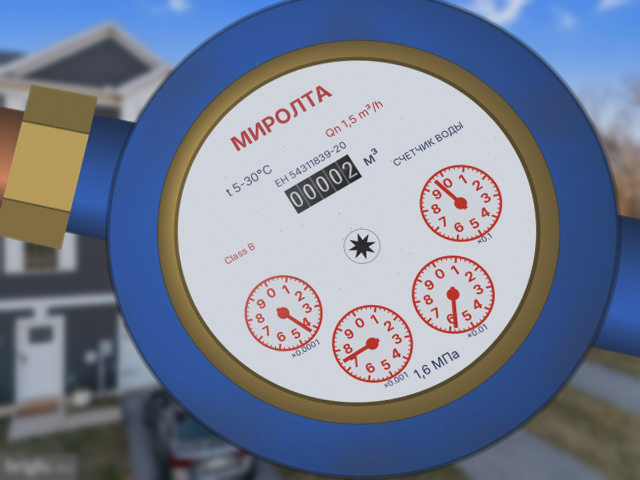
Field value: 1.9574 m³
